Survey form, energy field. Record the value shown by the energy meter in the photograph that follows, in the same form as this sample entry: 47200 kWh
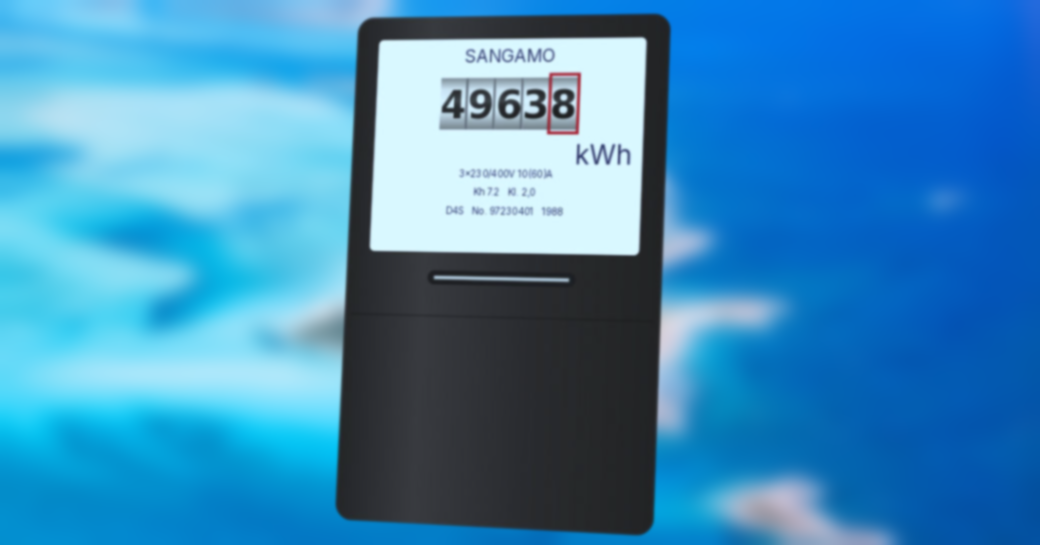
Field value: 4963.8 kWh
